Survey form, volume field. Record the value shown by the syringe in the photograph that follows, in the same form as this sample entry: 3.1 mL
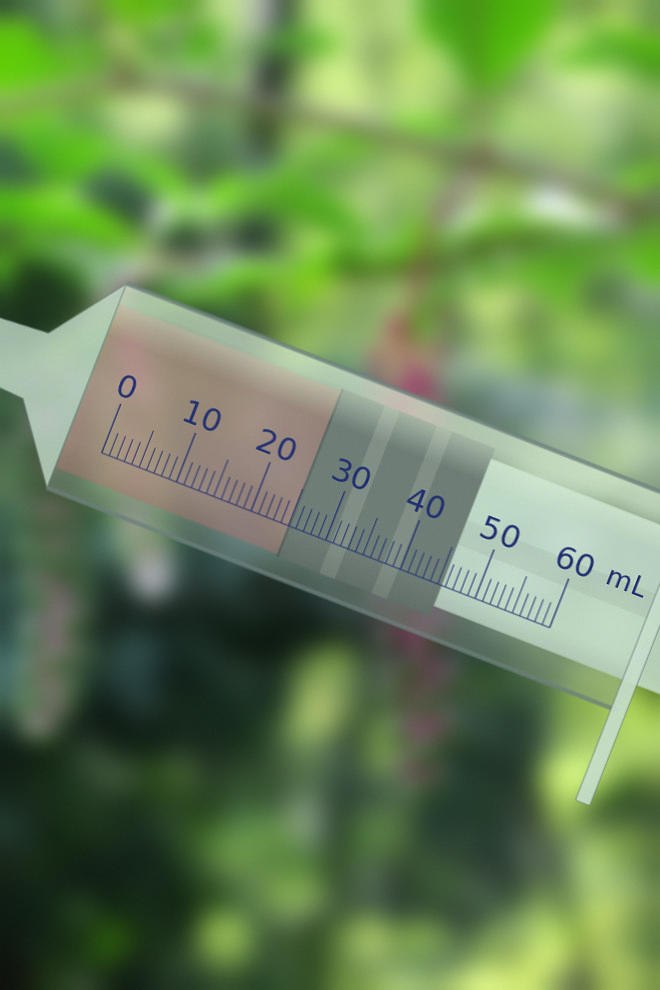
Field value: 25 mL
